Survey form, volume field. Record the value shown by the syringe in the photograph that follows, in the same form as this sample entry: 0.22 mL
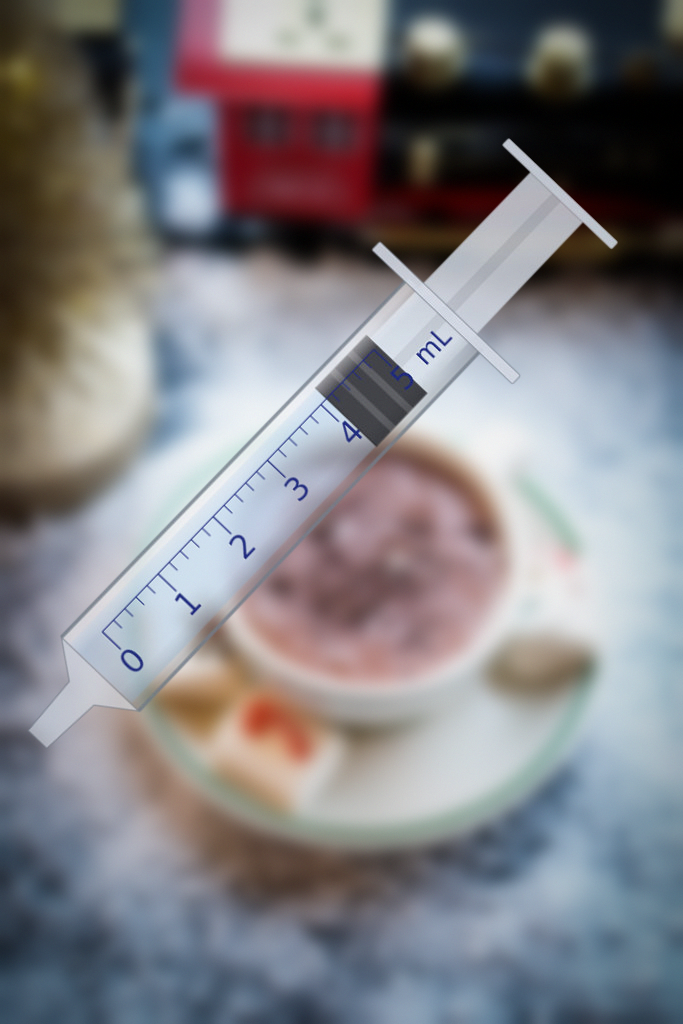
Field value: 4.1 mL
